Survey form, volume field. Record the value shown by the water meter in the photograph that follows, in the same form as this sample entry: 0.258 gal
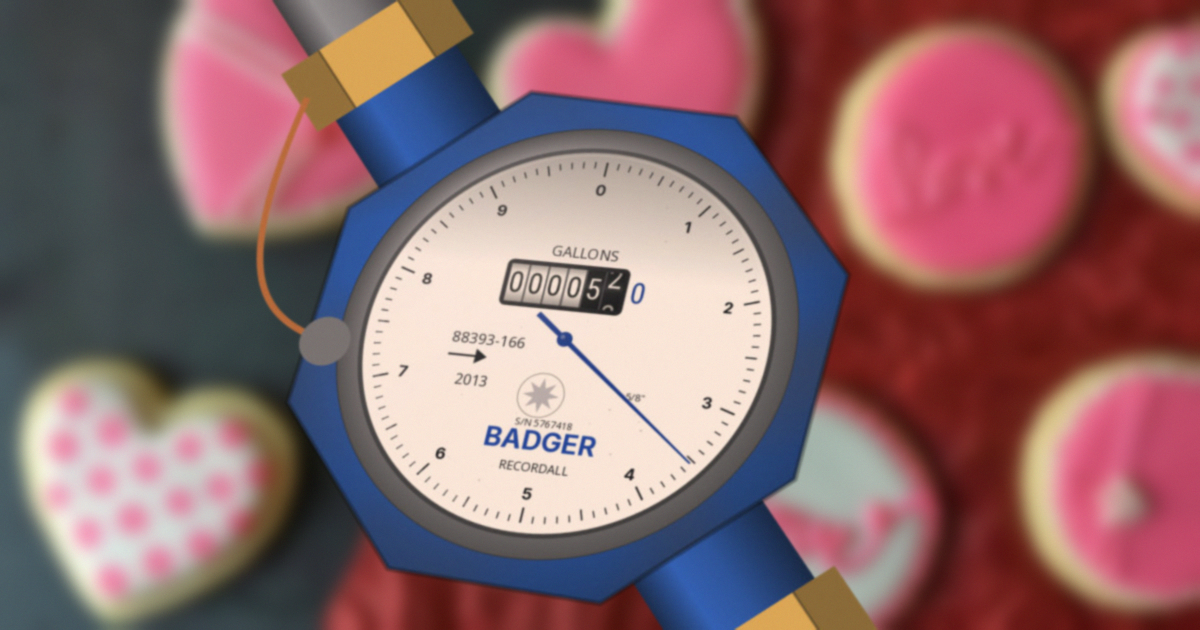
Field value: 523.5 gal
